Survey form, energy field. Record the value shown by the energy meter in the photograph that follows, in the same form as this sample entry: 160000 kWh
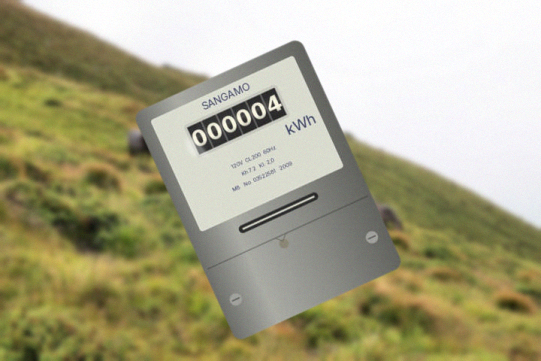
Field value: 4 kWh
